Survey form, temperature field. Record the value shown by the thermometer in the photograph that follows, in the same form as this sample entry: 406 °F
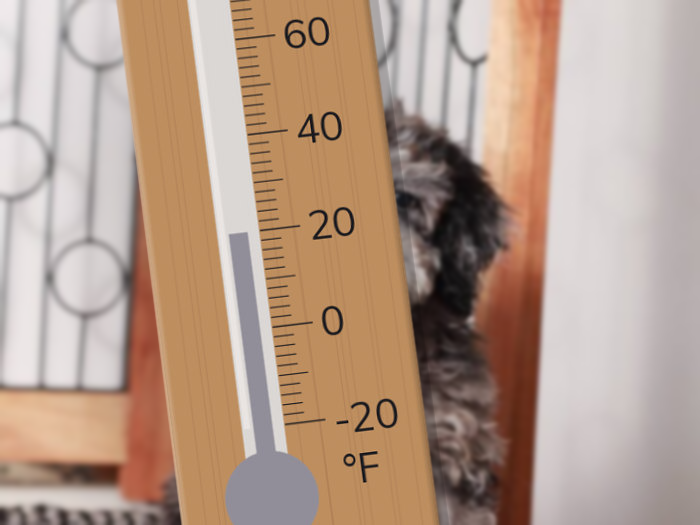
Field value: 20 °F
